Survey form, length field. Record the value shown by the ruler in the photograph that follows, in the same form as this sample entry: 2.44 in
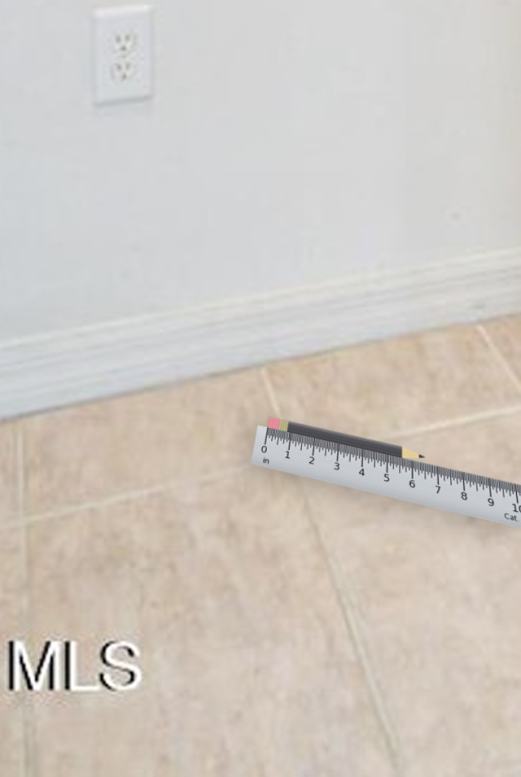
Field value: 6.5 in
